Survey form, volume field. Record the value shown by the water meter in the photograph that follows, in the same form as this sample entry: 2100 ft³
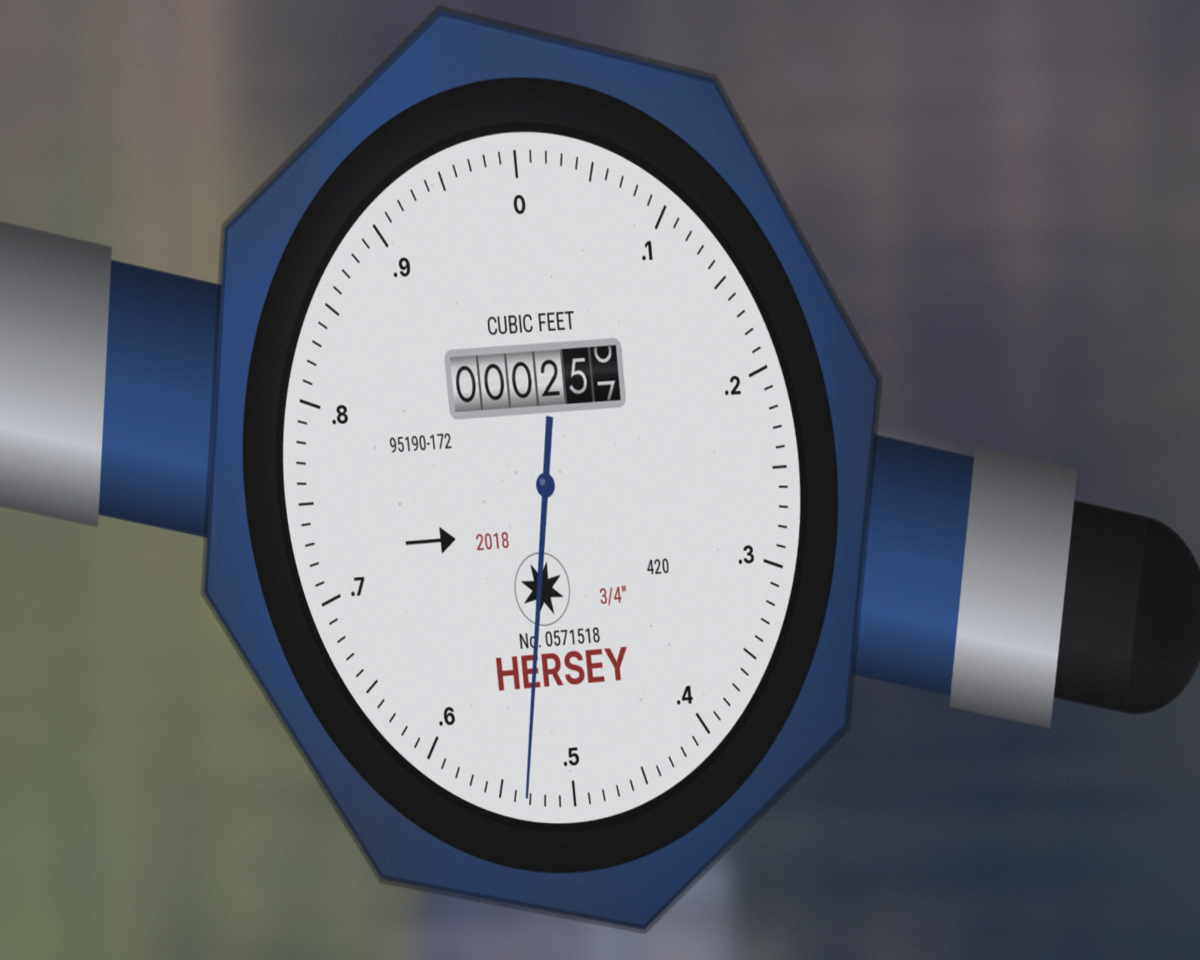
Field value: 256.53 ft³
